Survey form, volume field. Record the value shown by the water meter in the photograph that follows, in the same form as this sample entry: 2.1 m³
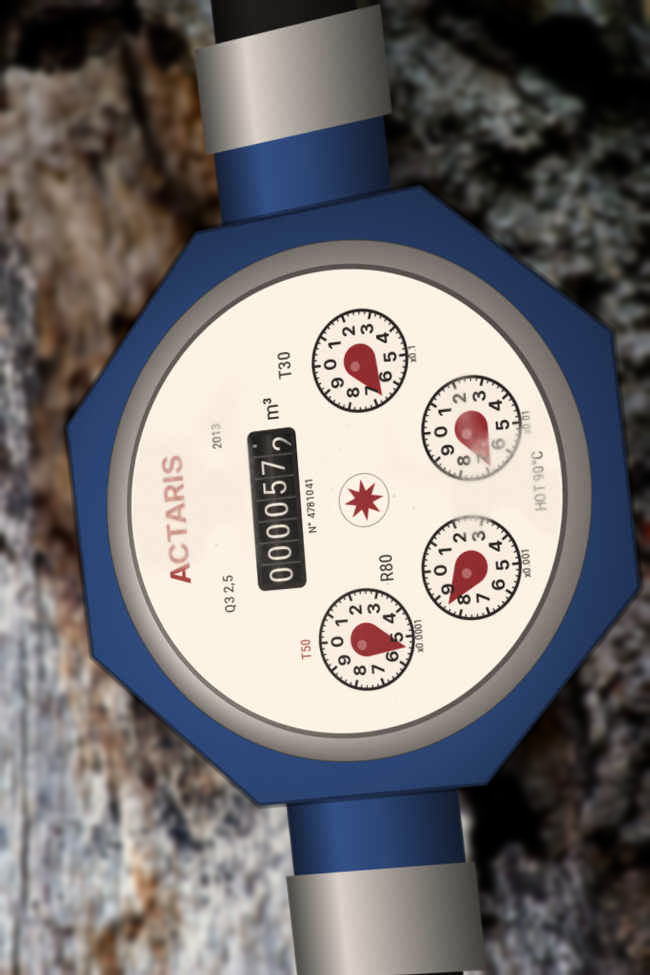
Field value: 571.6685 m³
